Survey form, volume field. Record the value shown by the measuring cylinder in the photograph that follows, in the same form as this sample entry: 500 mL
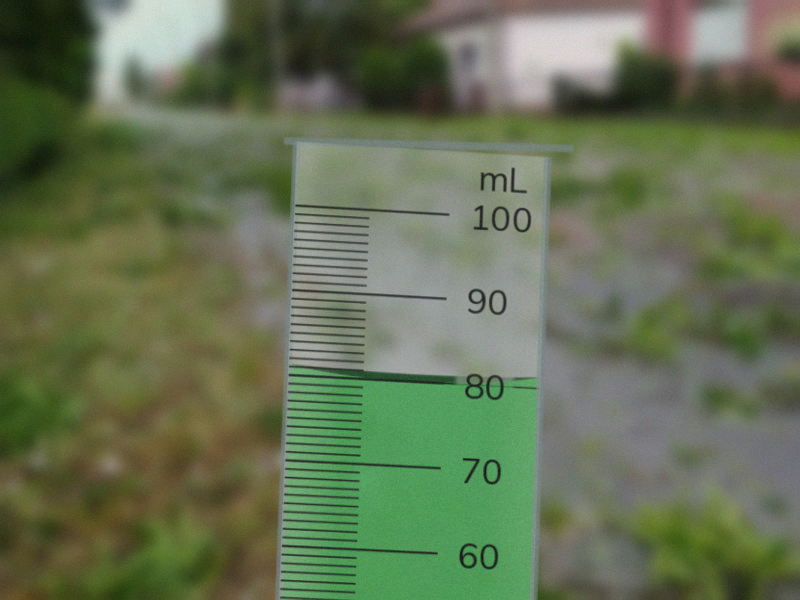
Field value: 80 mL
